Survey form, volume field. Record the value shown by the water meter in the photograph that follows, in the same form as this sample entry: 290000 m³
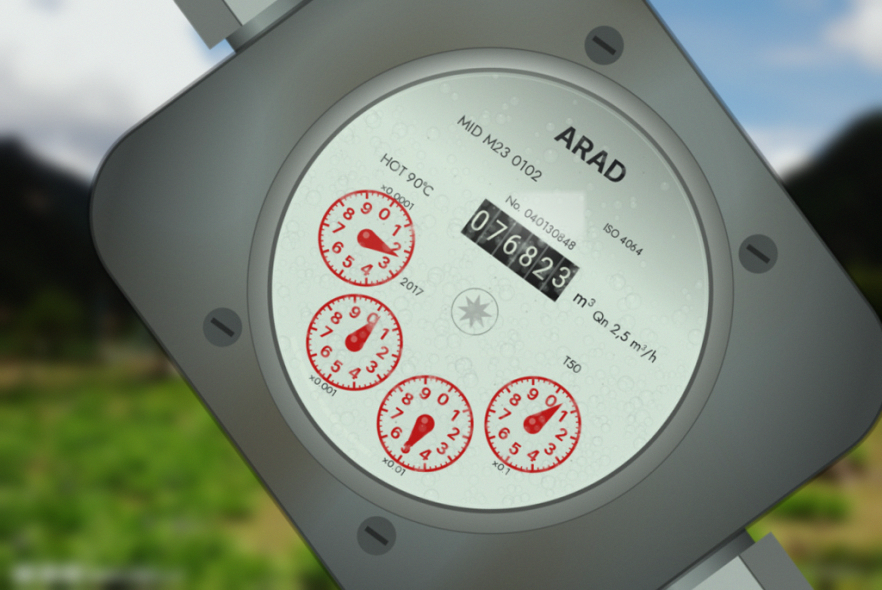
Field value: 76823.0502 m³
